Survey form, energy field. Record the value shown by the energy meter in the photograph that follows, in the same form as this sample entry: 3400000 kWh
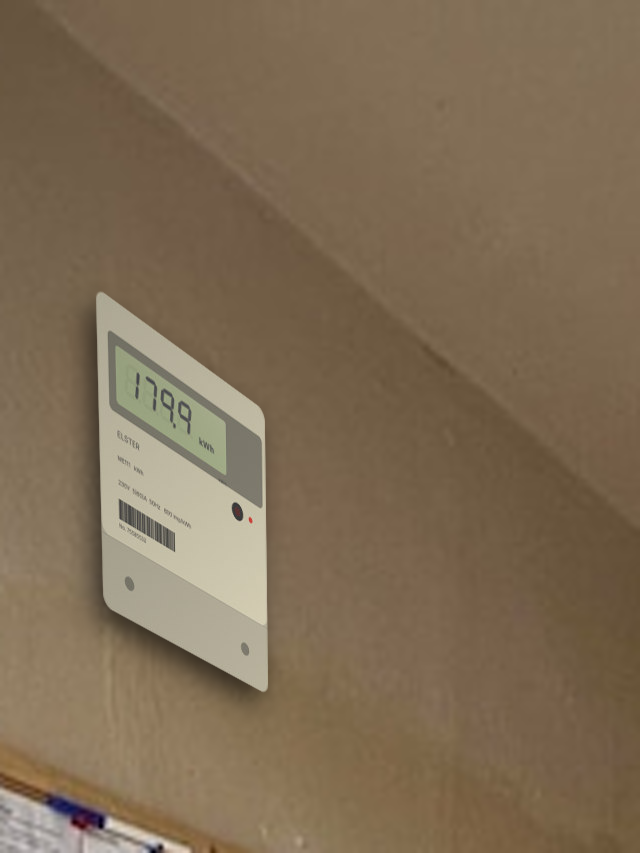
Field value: 179.9 kWh
